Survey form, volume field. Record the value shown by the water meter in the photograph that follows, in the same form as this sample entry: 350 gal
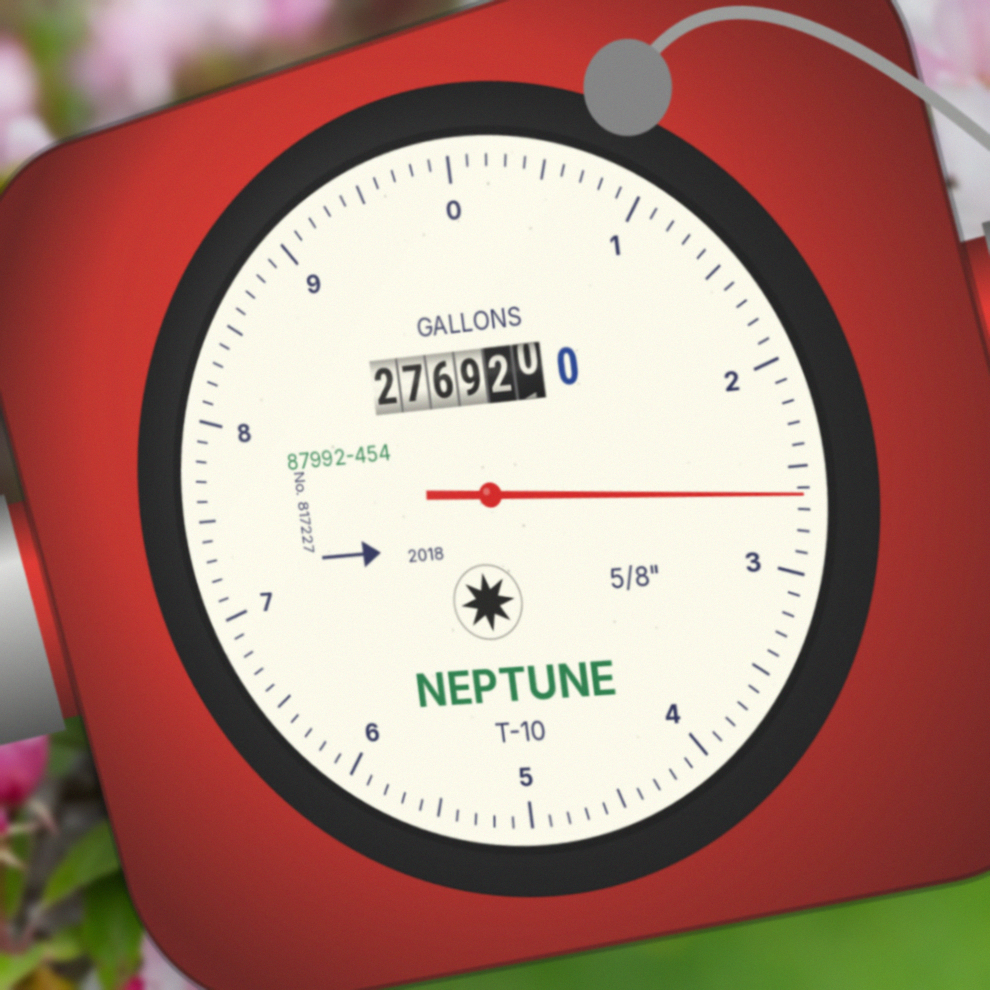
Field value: 2769202.6 gal
